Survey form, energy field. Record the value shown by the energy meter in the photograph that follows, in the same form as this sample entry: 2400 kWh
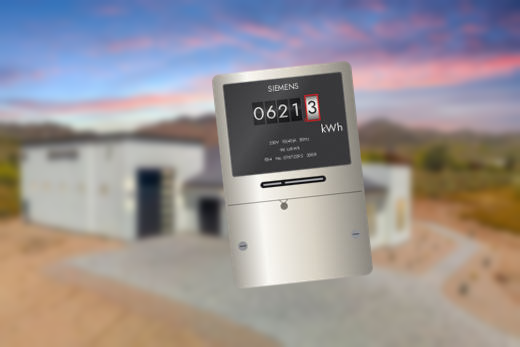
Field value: 621.3 kWh
